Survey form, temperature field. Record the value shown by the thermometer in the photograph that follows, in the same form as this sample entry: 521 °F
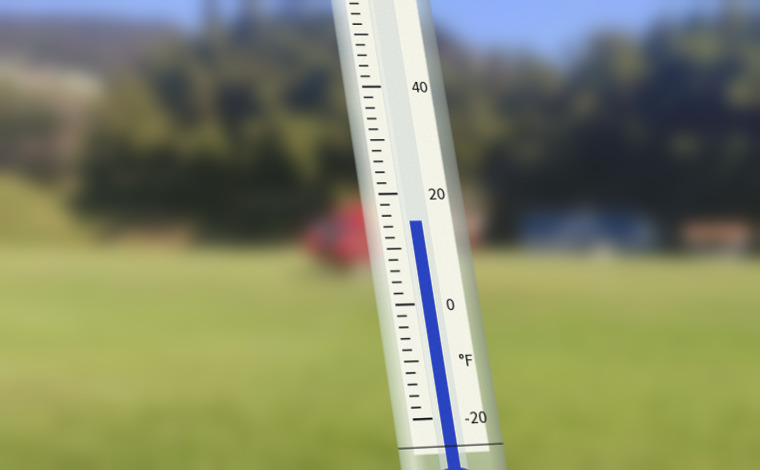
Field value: 15 °F
